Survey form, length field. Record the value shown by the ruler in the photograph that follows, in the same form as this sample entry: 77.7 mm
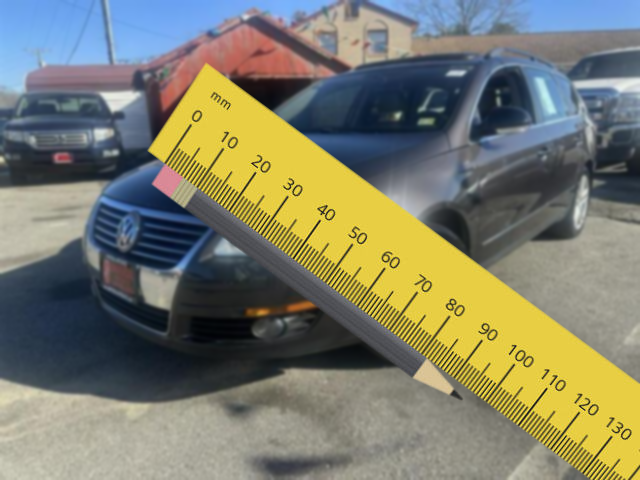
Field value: 95 mm
